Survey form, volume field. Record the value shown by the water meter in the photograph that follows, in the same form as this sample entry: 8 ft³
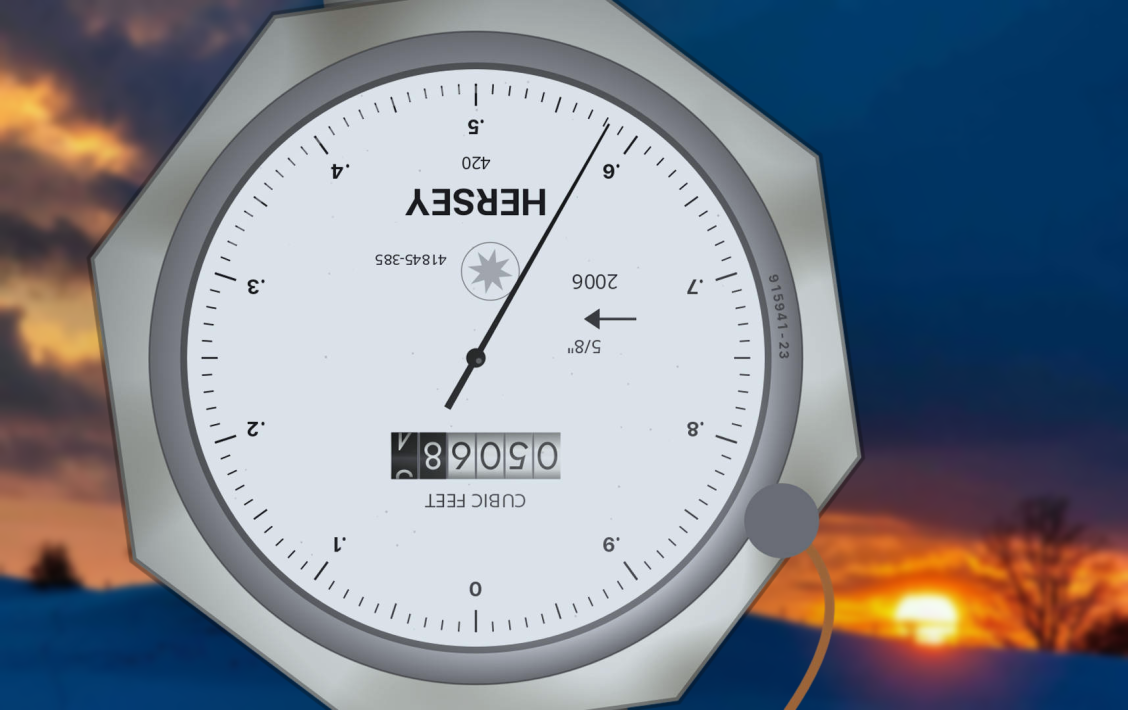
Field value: 50683.58 ft³
